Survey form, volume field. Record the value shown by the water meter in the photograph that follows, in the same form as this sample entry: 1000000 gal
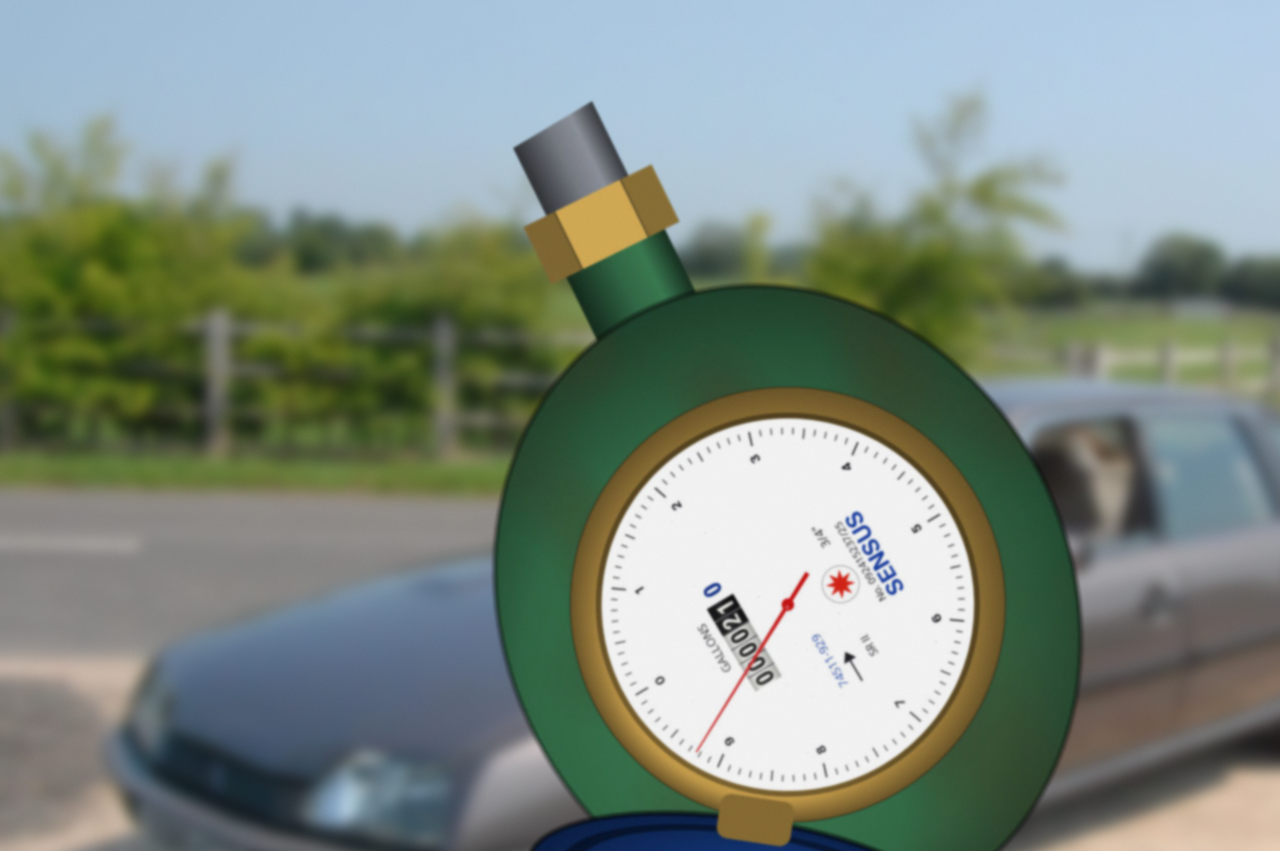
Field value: 209.2 gal
